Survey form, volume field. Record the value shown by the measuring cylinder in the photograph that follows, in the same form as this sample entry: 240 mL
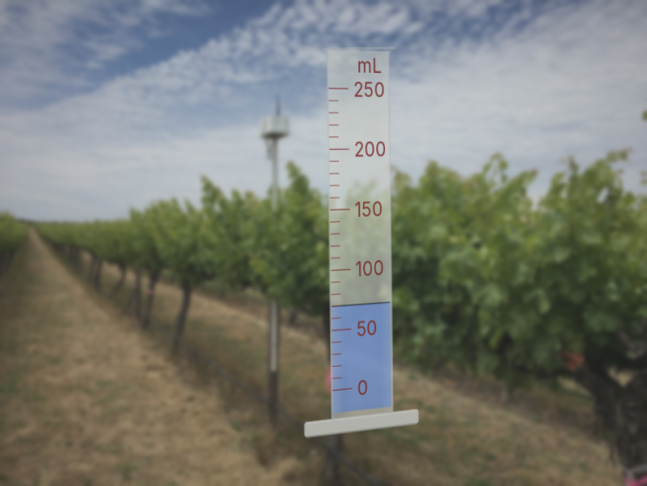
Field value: 70 mL
